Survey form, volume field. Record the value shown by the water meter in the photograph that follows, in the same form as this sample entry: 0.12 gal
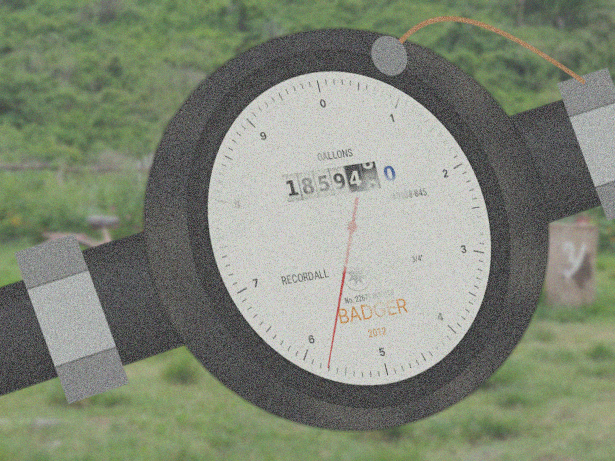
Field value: 1859485.7 gal
